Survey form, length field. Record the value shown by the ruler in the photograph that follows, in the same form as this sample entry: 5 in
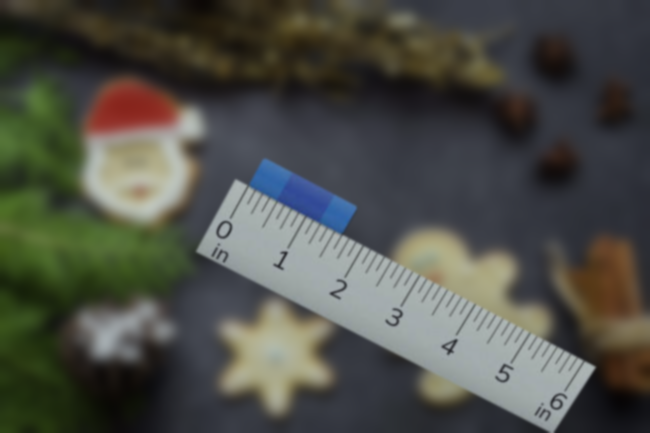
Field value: 1.625 in
